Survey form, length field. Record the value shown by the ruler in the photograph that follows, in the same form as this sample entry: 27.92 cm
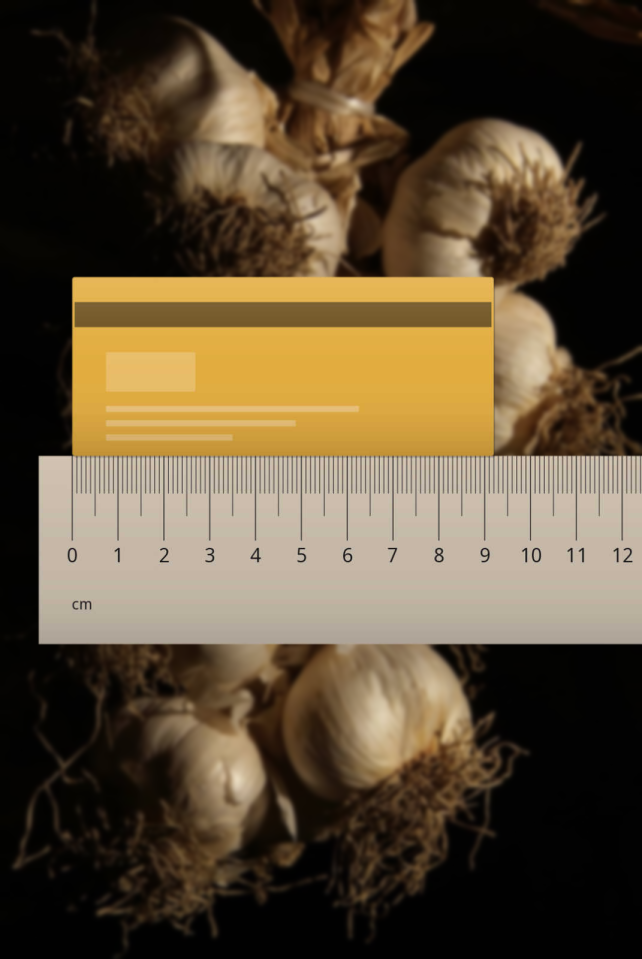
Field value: 9.2 cm
